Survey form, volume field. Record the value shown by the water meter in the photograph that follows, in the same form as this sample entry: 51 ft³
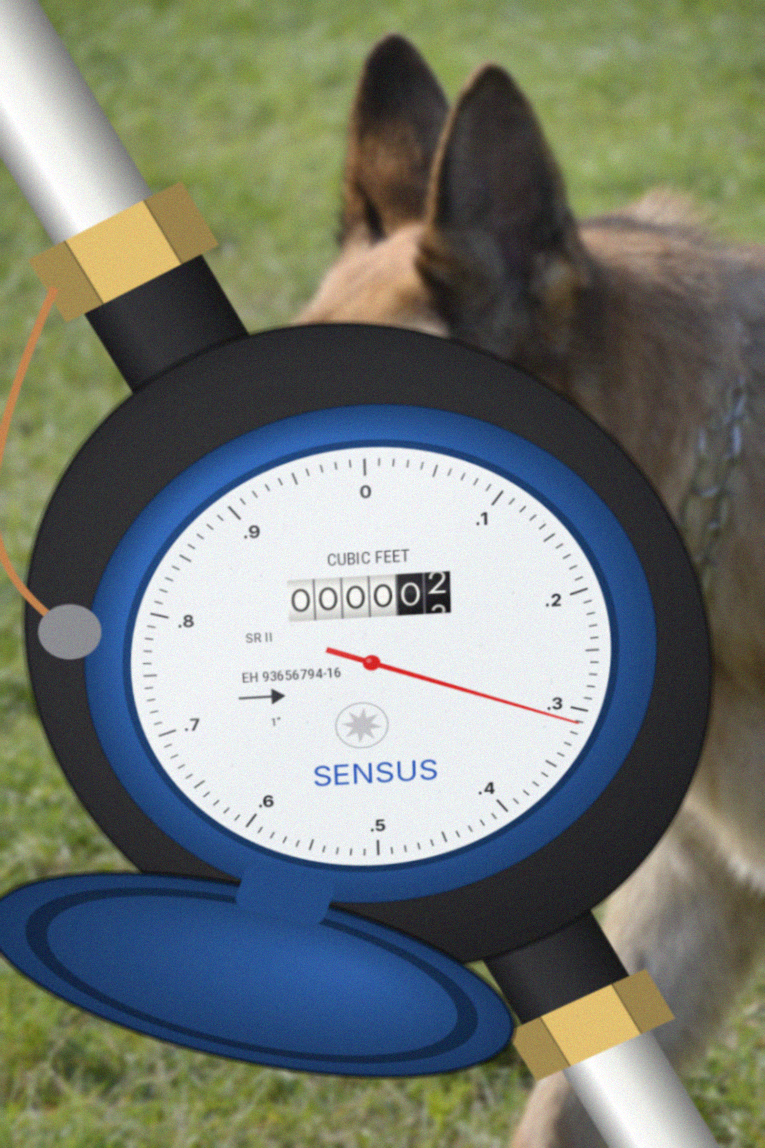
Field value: 2.31 ft³
